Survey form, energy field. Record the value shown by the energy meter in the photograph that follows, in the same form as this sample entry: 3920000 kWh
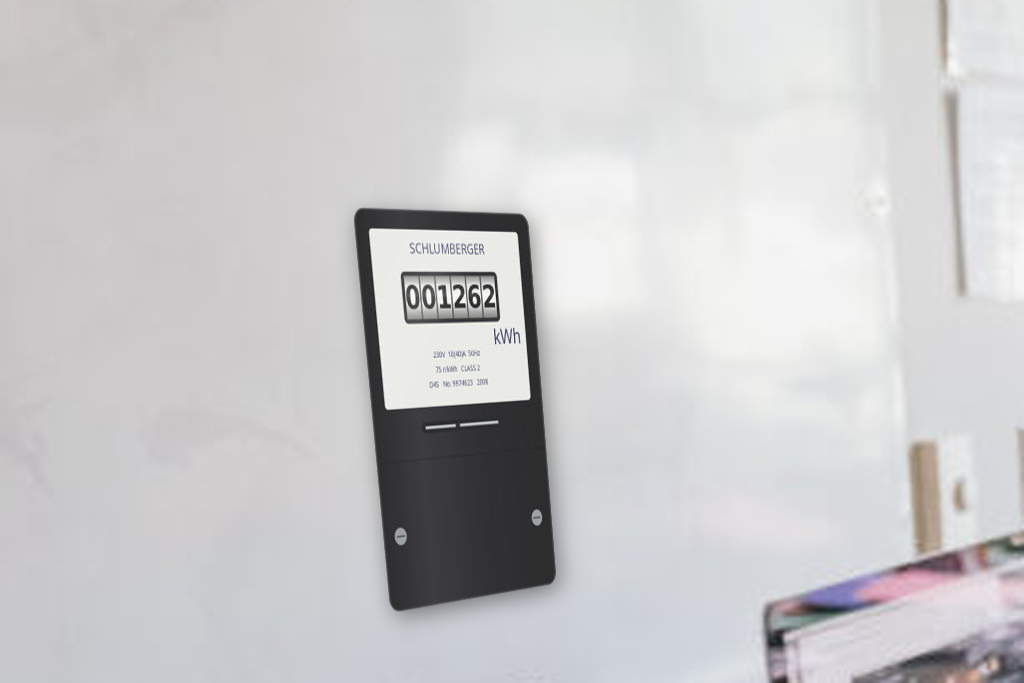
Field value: 1262 kWh
